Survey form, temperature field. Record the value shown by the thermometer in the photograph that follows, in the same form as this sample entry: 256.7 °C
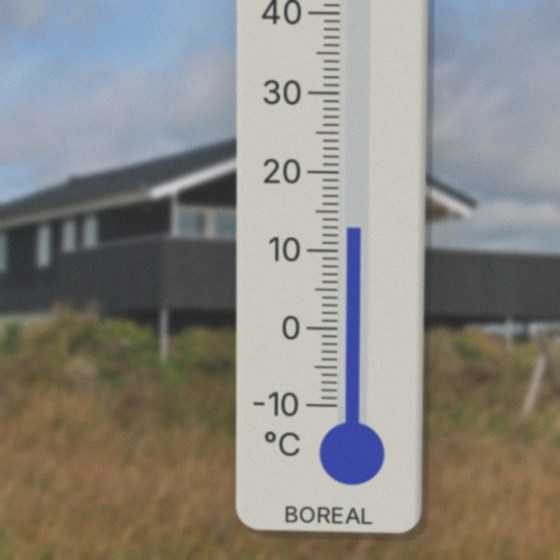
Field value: 13 °C
